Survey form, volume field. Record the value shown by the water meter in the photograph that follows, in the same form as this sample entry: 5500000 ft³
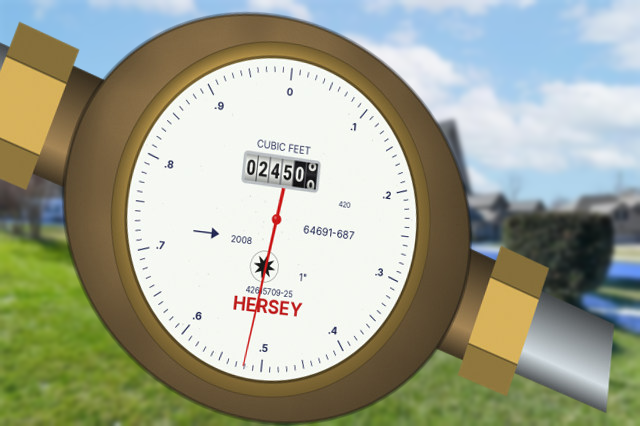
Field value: 24508.52 ft³
